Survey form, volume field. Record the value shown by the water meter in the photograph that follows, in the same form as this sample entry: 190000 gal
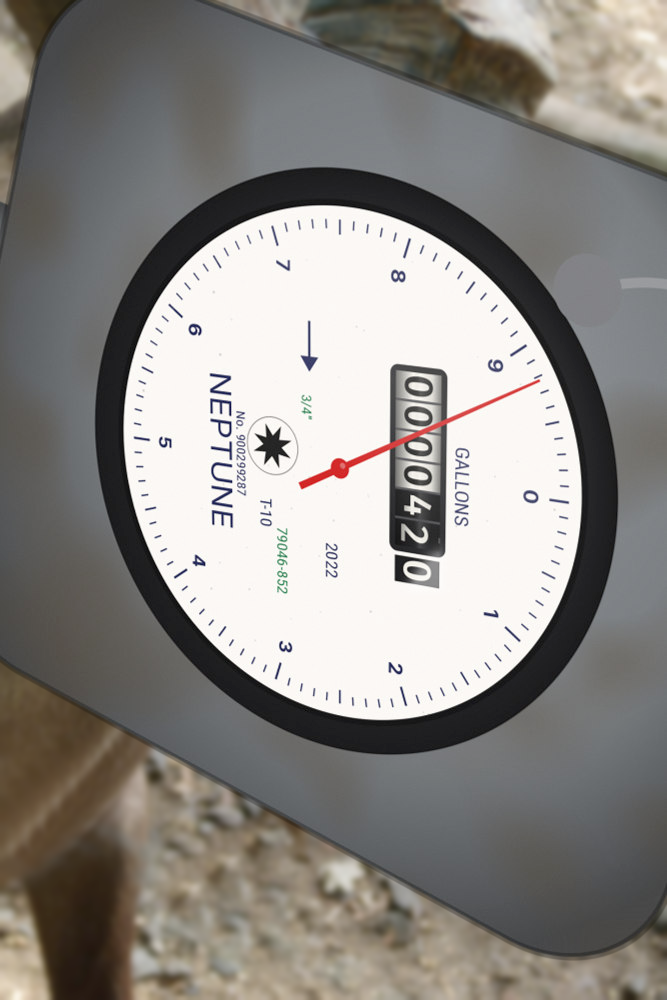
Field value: 419.2 gal
